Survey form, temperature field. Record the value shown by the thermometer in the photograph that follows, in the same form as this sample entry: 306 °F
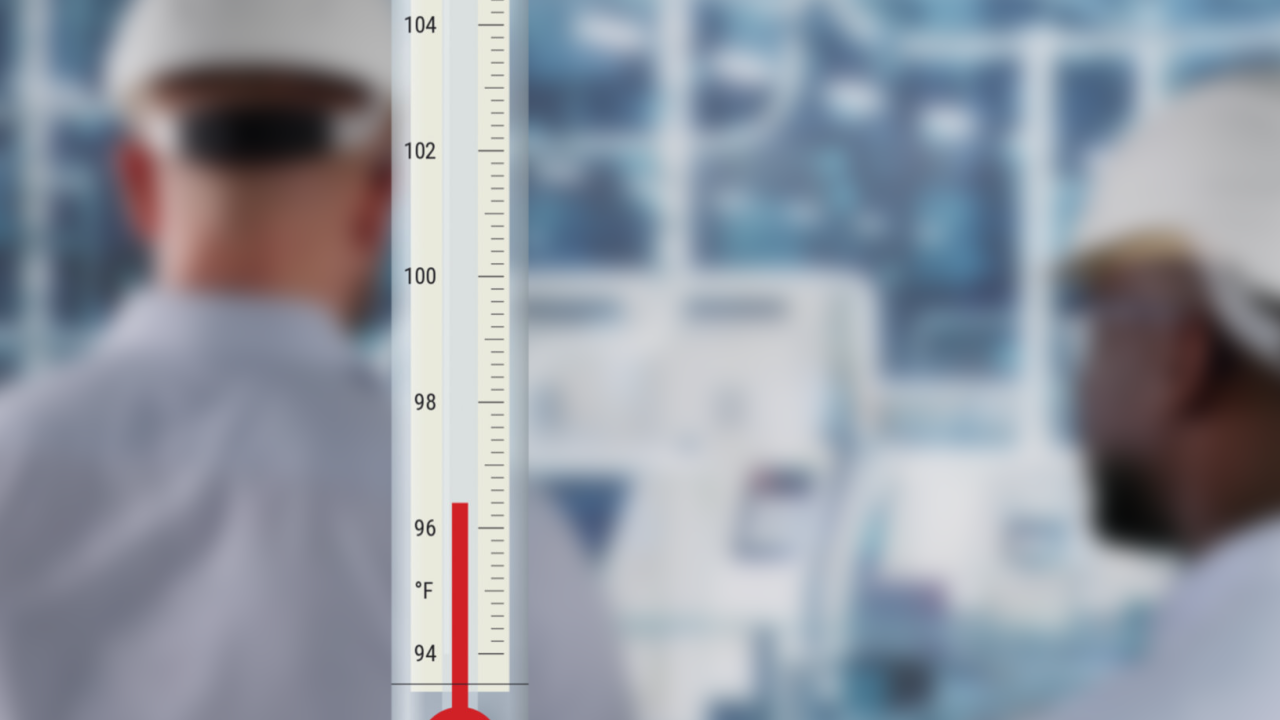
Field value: 96.4 °F
